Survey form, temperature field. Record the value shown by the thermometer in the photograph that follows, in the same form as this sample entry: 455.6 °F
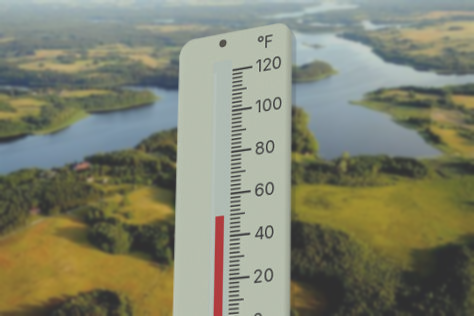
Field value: 50 °F
